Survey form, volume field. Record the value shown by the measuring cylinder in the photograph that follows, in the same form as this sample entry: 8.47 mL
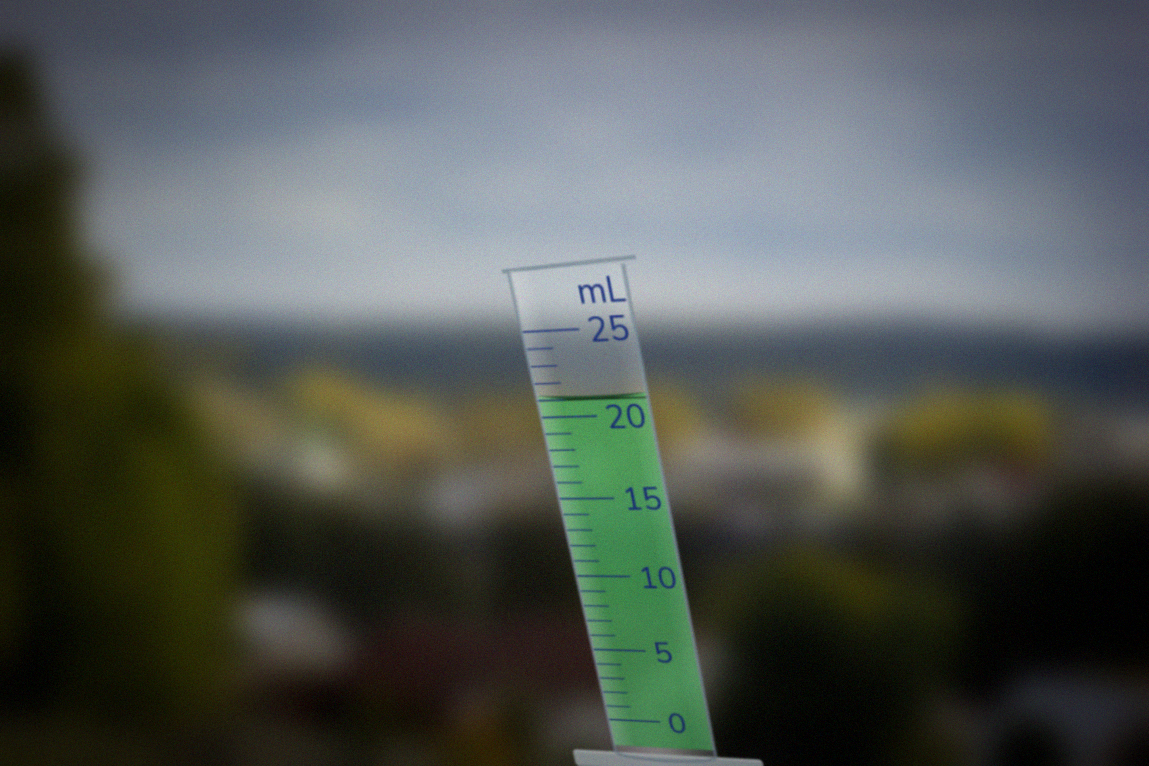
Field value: 21 mL
